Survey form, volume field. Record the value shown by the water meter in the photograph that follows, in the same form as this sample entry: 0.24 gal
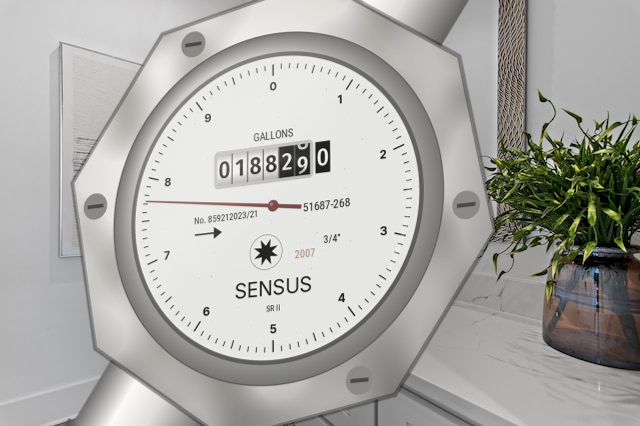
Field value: 188287.7 gal
